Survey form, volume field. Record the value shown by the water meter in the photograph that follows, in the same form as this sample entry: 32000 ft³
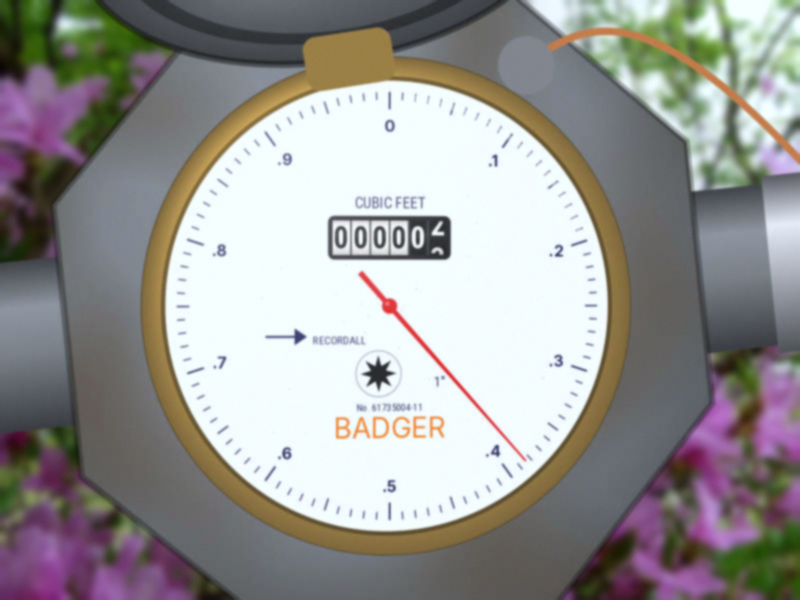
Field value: 2.38 ft³
